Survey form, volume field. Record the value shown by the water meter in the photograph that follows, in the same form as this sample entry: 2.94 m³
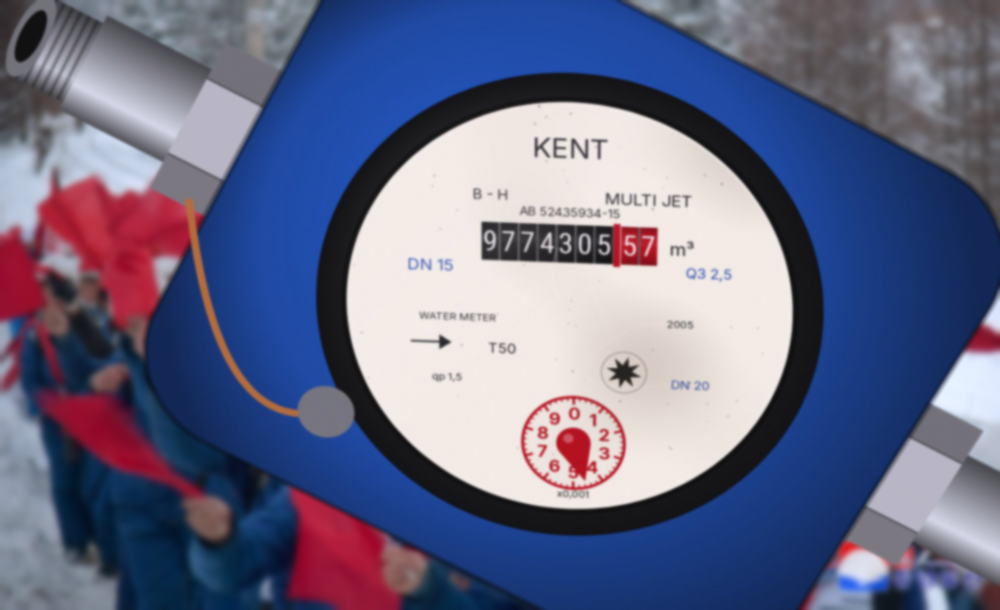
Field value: 9774305.574 m³
